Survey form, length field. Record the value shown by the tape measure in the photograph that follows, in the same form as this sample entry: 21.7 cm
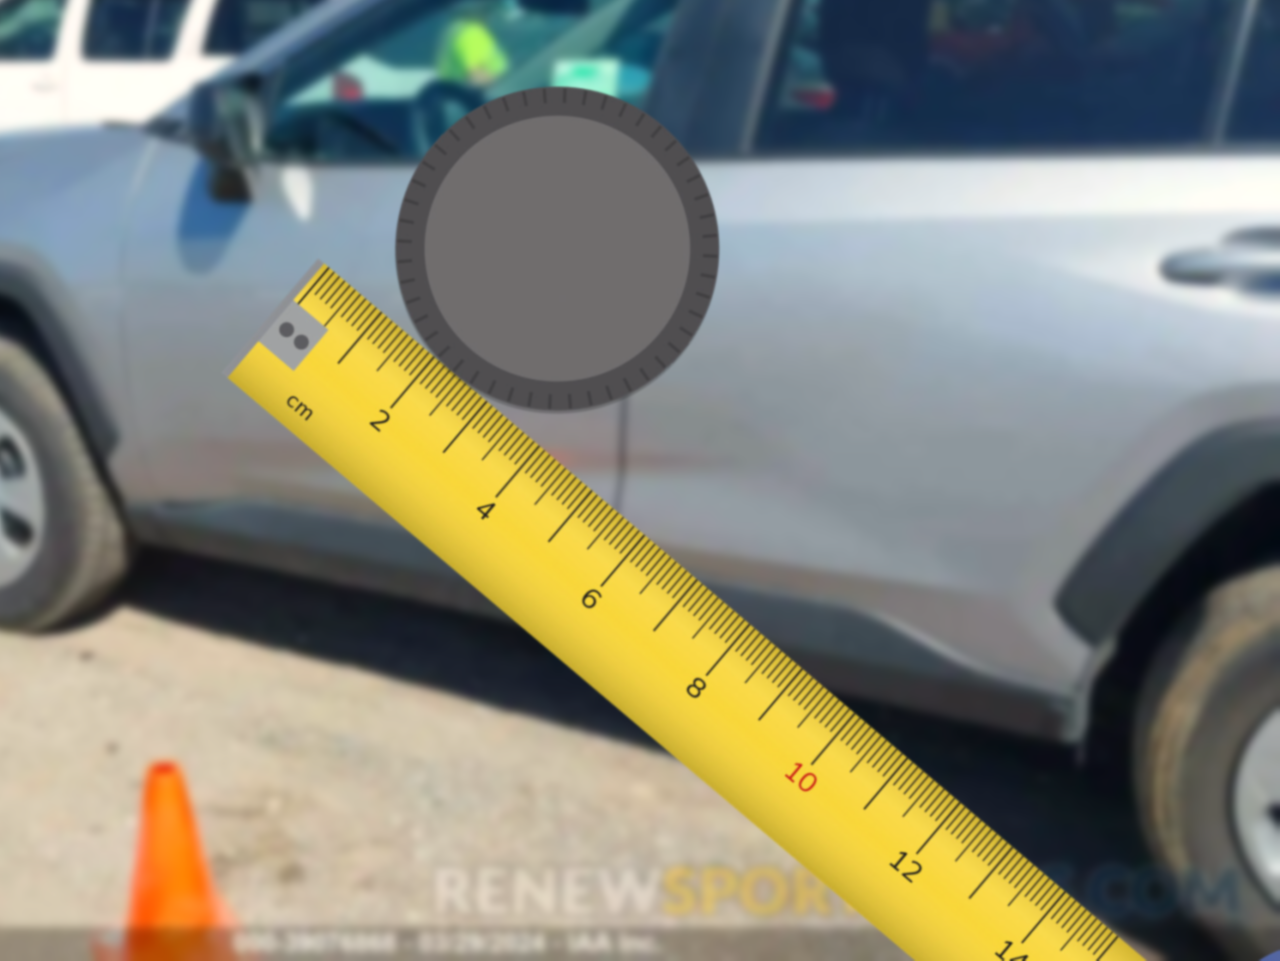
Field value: 4.7 cm
